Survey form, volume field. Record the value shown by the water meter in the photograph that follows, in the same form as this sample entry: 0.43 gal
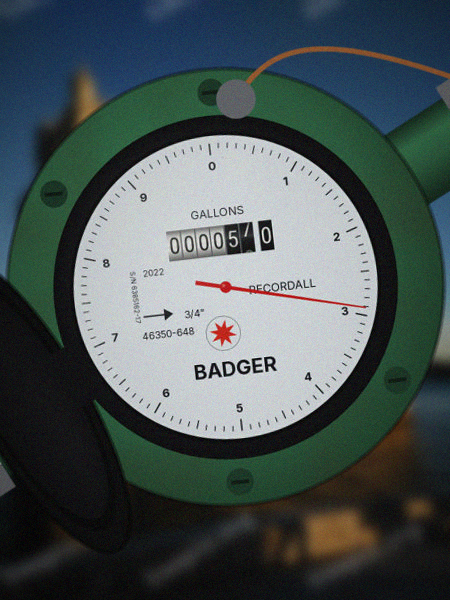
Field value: 572.9 gal
